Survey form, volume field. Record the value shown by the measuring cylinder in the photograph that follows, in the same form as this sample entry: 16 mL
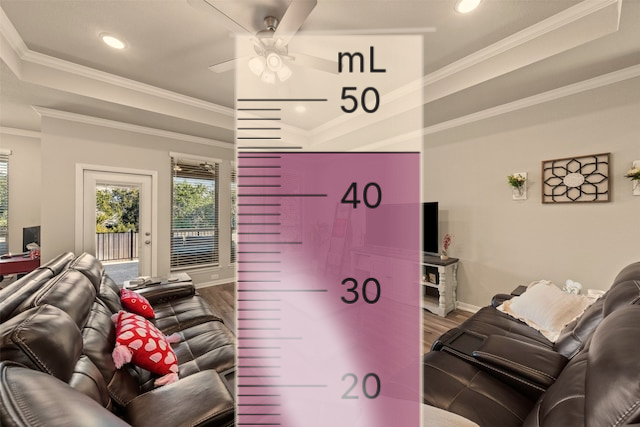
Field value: 44.5 mL
